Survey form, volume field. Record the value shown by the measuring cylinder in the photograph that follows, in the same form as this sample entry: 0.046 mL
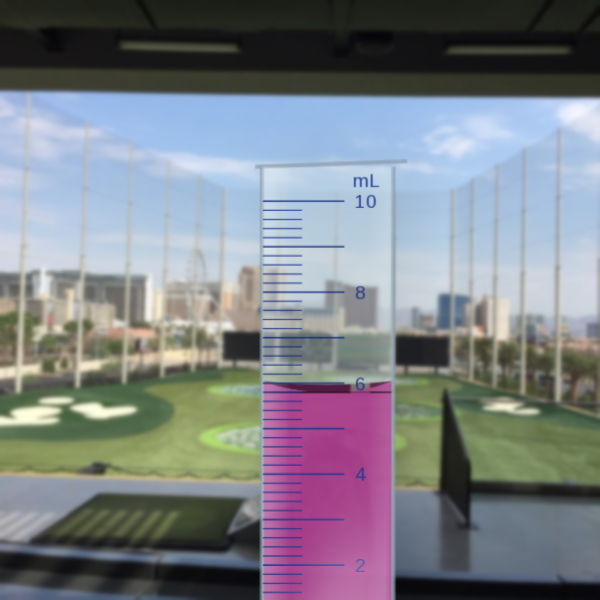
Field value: 5.8 mL
